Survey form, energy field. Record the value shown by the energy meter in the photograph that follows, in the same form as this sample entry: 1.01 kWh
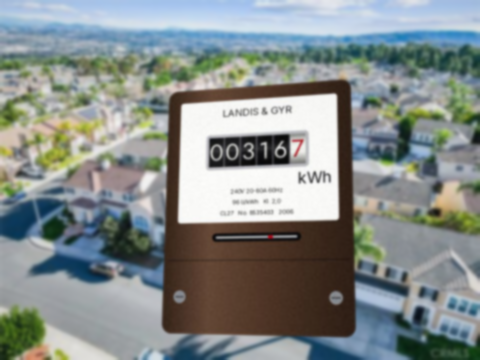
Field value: 316.7 kWh
